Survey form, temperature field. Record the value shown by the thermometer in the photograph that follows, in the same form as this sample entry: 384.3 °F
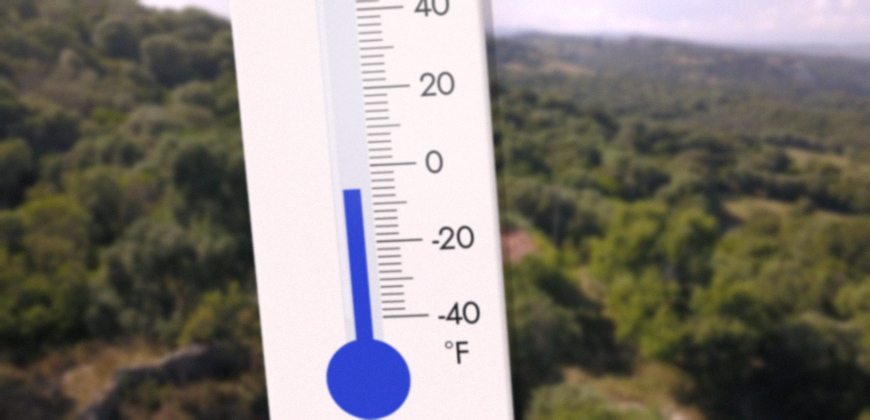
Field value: -6 °F
